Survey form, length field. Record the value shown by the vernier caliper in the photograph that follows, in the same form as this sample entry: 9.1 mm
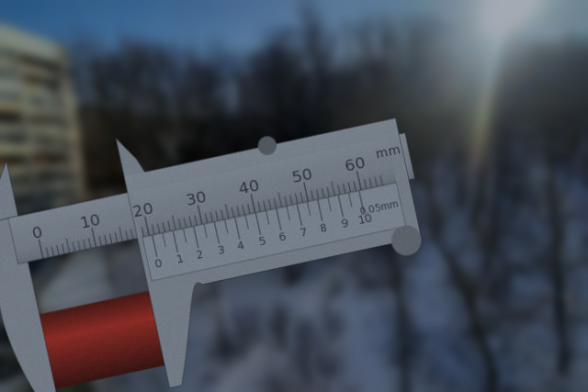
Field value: 20.6 mm
